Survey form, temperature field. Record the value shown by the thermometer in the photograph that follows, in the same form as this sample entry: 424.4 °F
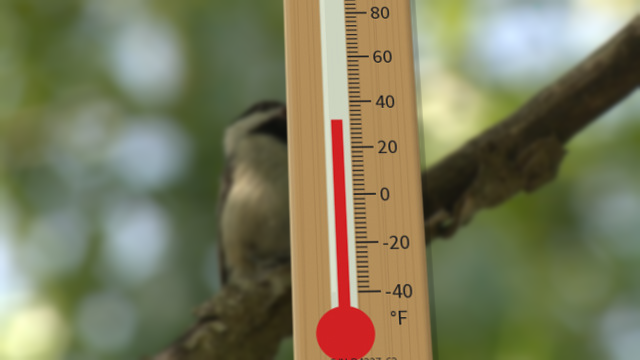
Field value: 32 °F
